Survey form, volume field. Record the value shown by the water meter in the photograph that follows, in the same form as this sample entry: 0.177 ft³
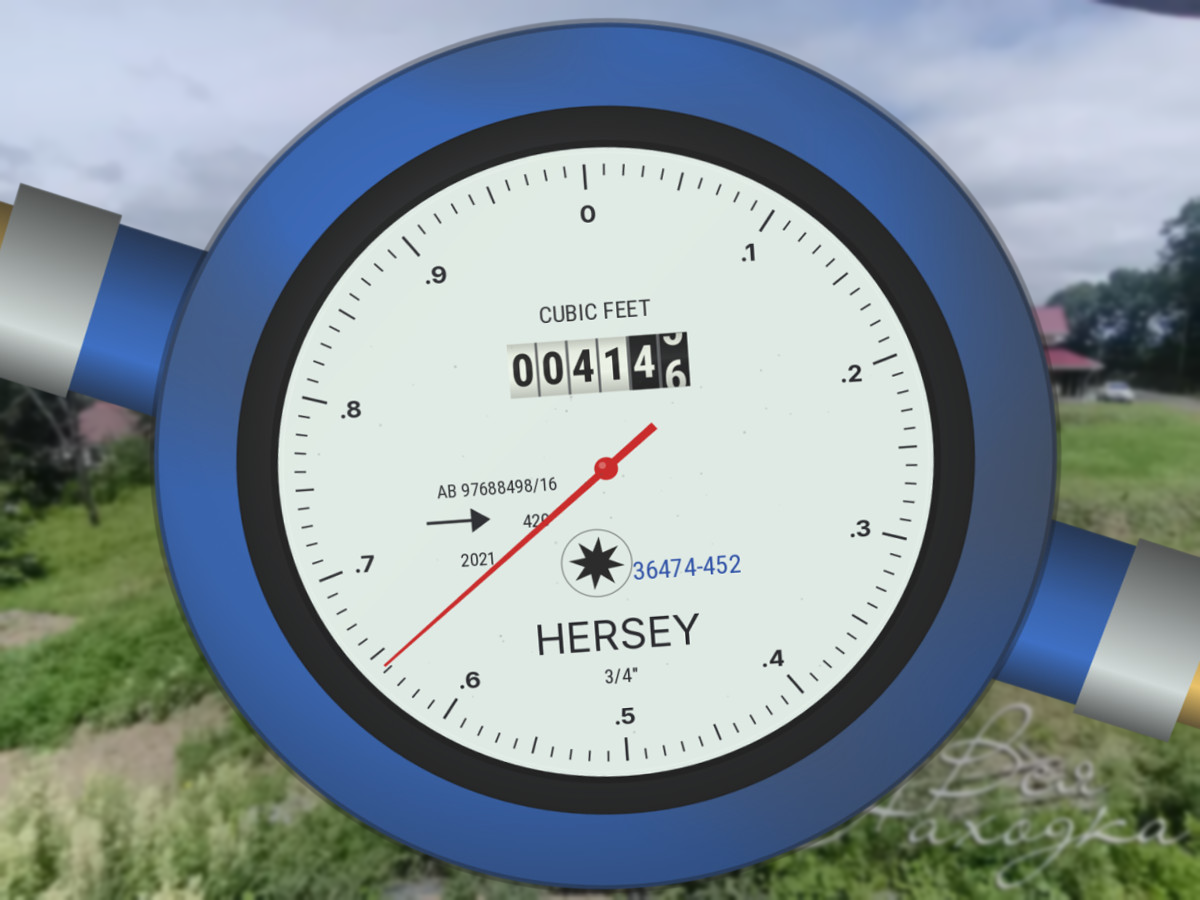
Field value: 4145.64 ft³
